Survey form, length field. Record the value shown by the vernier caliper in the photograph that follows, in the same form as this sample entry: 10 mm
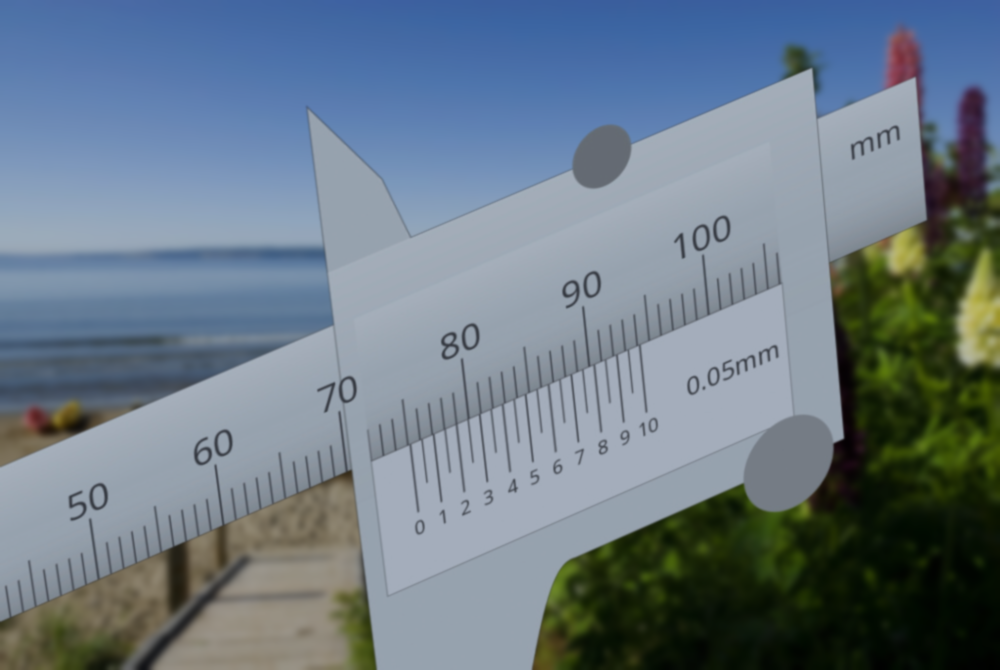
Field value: 75.2 mm
